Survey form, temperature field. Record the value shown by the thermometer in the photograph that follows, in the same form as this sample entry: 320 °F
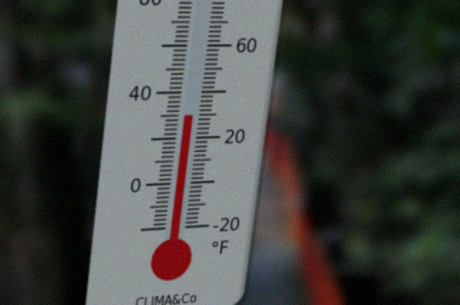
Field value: 30 °F
